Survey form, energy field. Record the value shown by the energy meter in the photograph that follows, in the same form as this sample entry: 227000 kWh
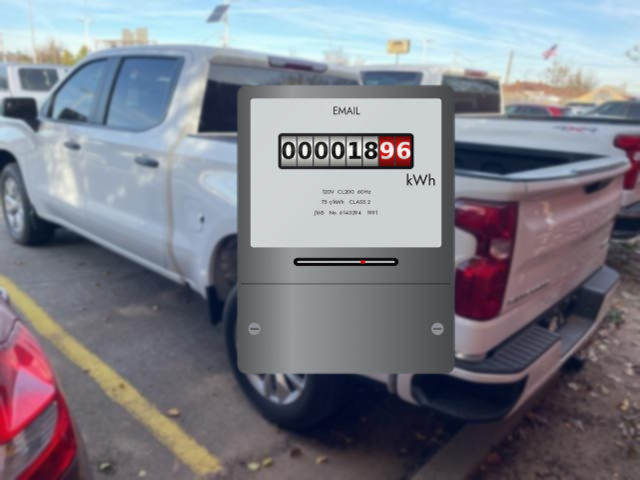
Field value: 18.96 kWh
